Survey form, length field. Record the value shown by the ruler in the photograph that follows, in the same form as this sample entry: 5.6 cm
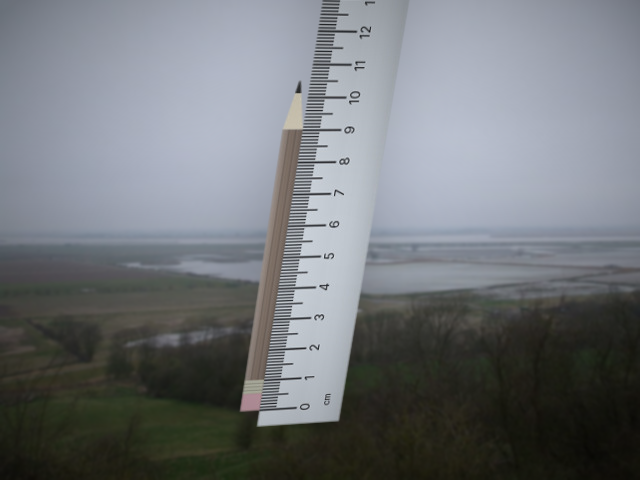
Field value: 10.5 cm
